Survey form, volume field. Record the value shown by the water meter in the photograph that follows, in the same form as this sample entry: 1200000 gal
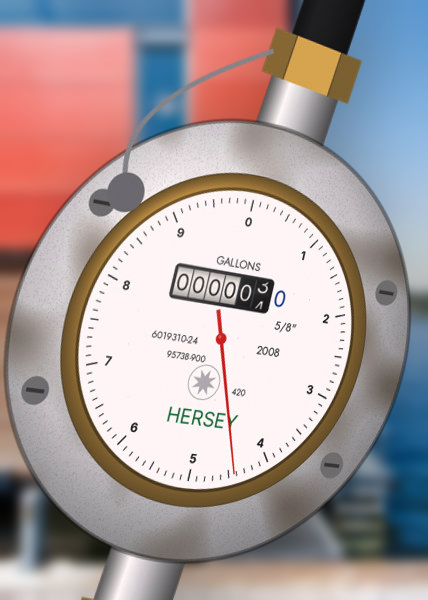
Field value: 34.4 gal
